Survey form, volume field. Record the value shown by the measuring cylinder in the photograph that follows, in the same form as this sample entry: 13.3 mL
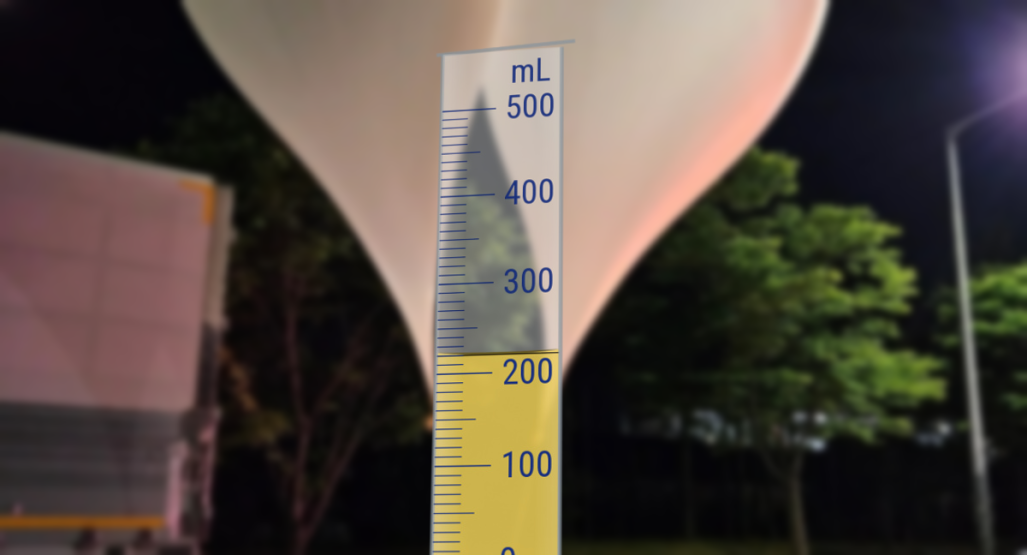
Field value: 220 mL
